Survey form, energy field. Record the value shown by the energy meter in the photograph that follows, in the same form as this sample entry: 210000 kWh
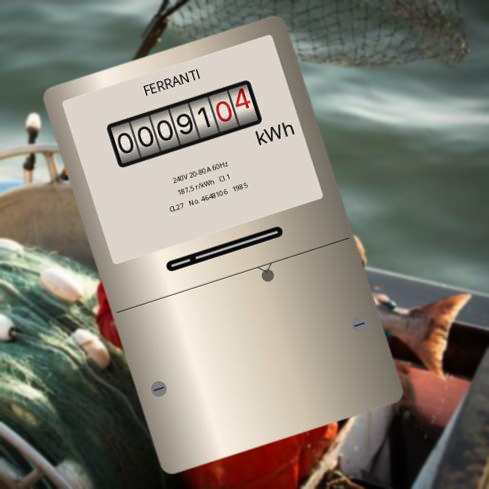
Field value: 91.04 kWh
